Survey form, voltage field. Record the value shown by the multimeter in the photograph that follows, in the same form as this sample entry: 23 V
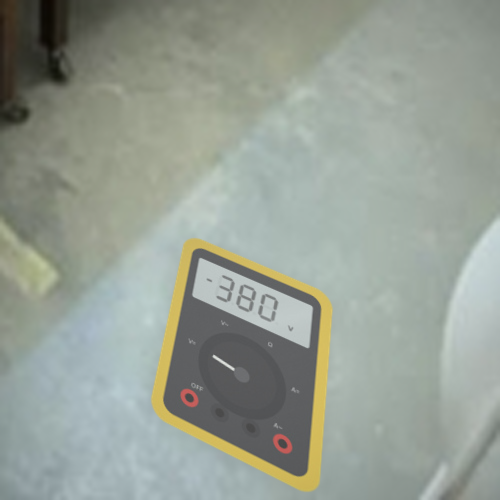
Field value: -380 V
